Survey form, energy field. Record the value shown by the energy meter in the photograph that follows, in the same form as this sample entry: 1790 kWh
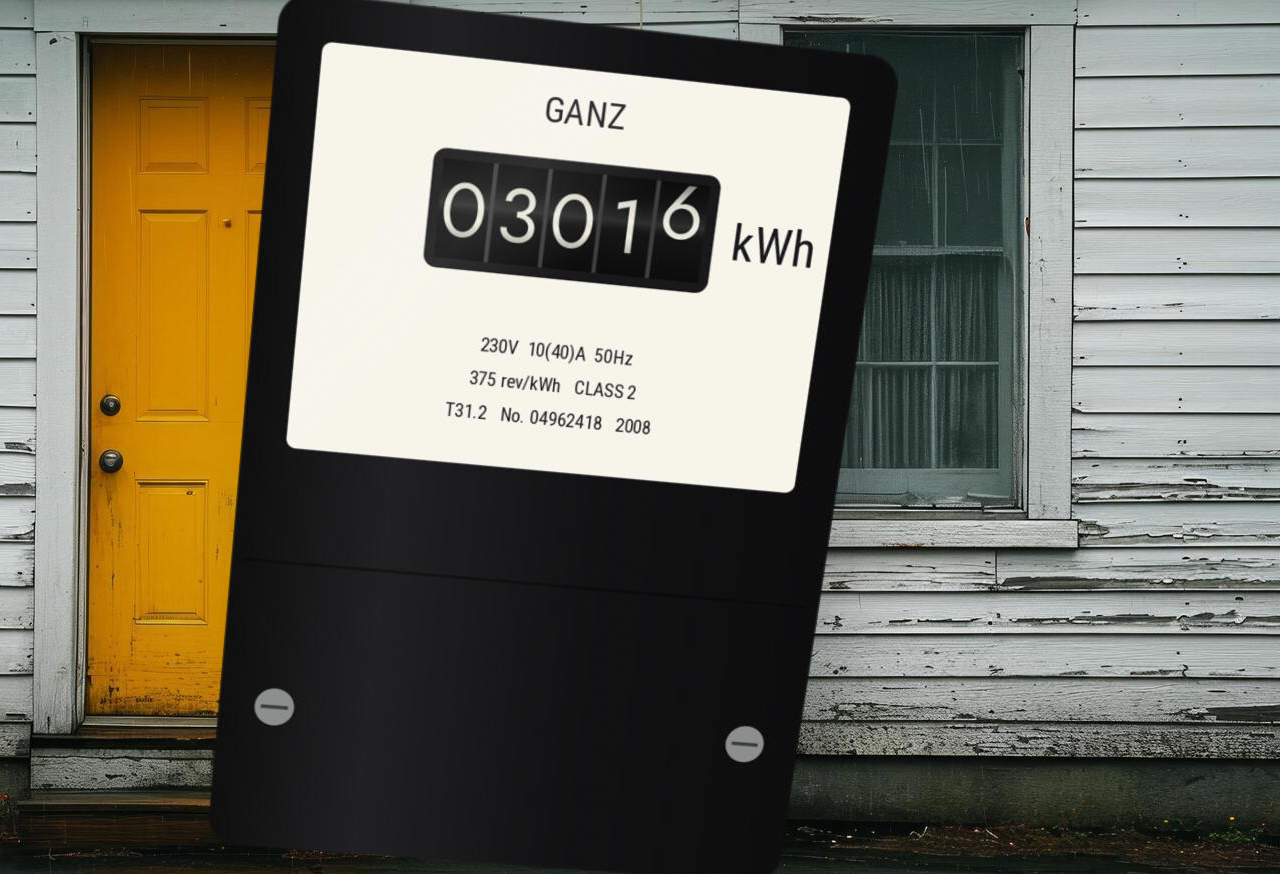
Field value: 3016 kWh
